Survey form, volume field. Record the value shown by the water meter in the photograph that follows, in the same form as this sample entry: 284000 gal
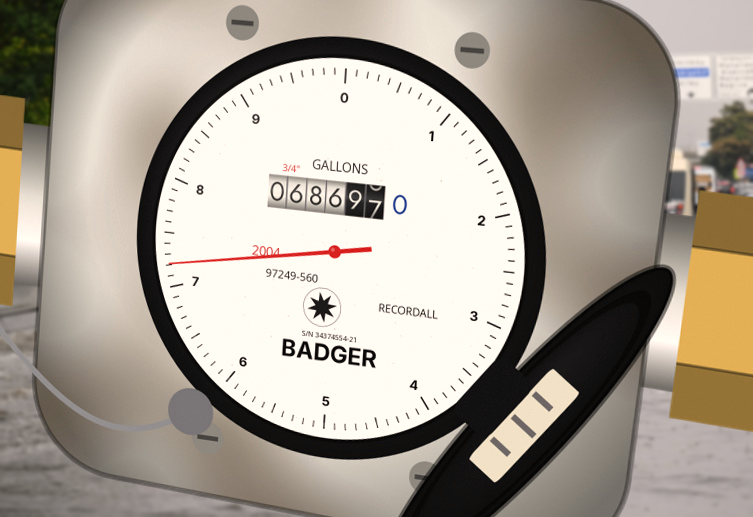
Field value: 686967.2 gal
